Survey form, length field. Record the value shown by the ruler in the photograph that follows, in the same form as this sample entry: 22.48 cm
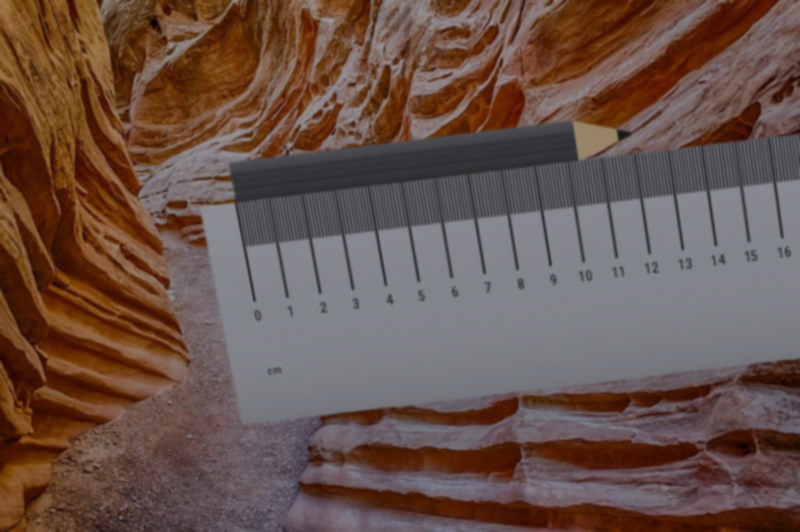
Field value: 12 cm
